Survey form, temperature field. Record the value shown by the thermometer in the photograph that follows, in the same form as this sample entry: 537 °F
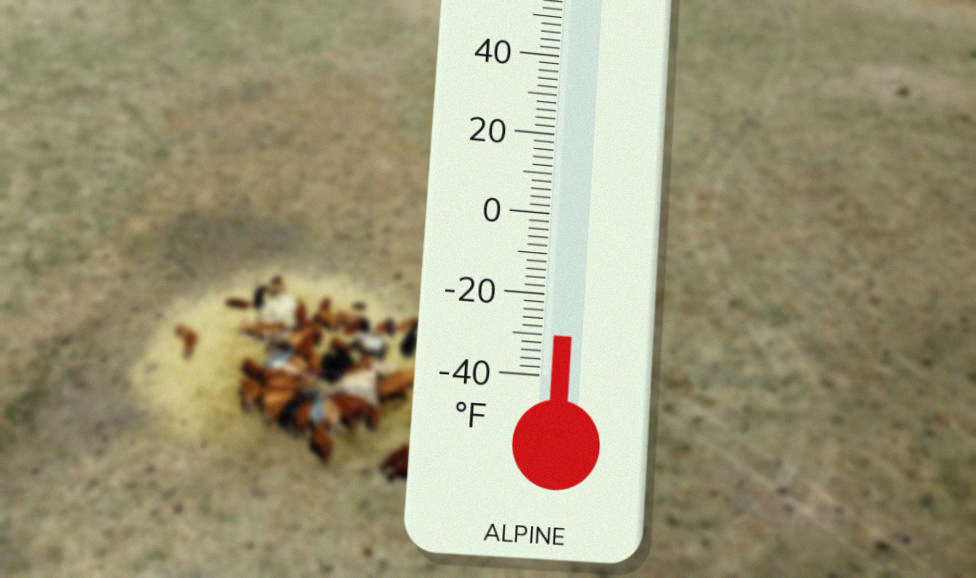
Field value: -30 °F
